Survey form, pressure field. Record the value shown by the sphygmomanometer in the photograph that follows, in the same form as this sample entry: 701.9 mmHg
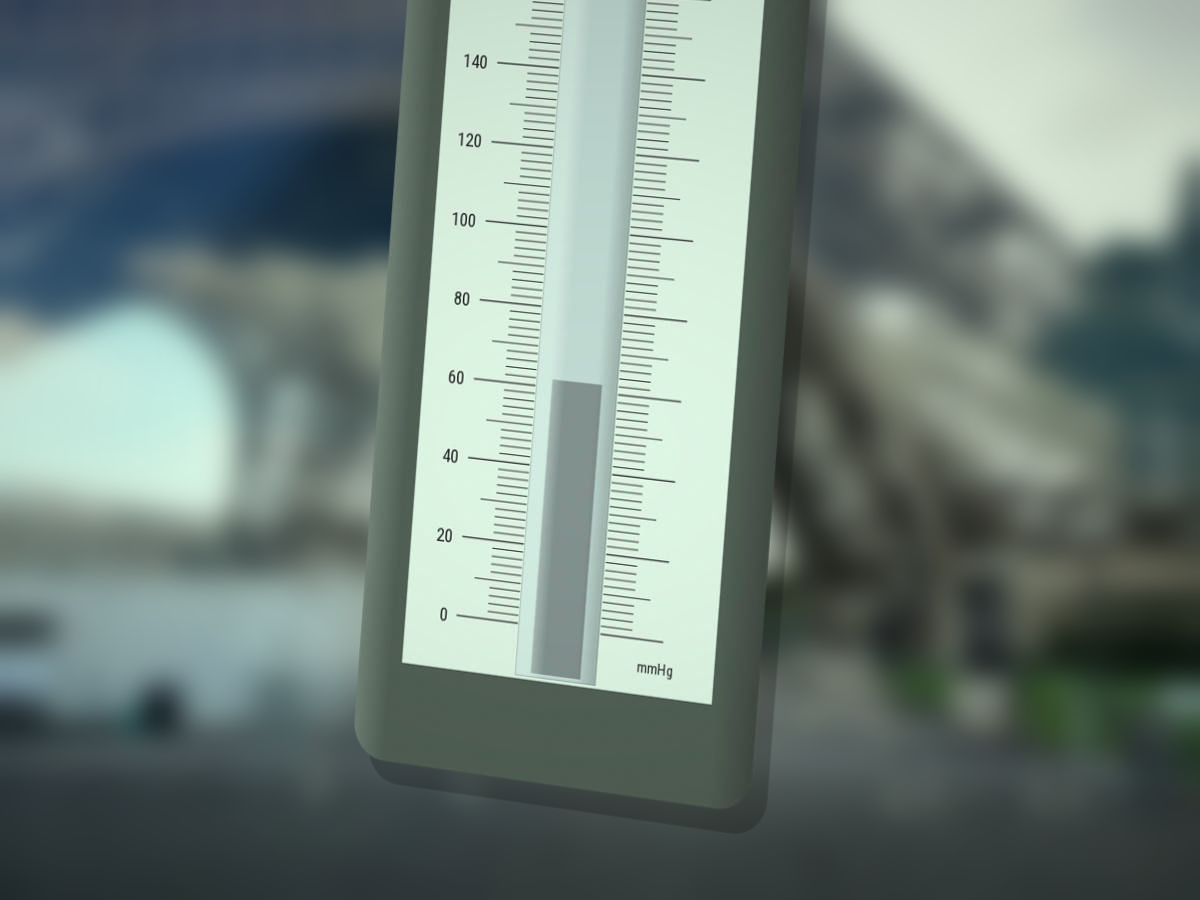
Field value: 62 mmHg
